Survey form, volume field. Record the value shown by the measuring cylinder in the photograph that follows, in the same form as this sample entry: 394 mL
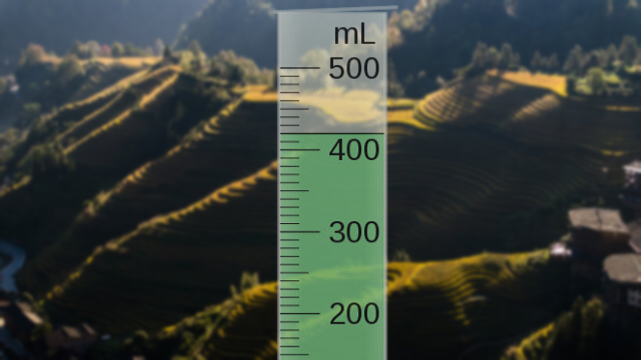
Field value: 420 mL
